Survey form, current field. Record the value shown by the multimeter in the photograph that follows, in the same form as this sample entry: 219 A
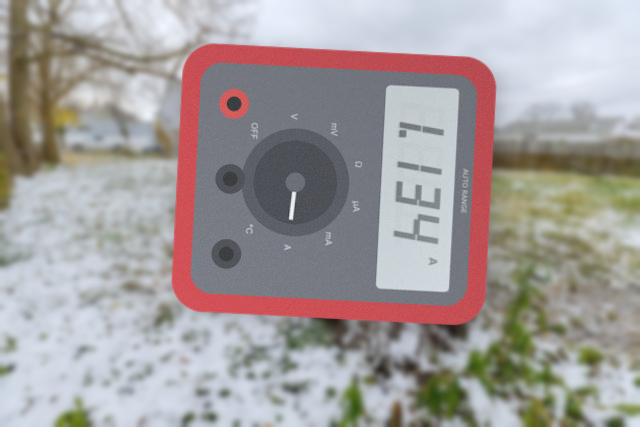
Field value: 1.134 A
